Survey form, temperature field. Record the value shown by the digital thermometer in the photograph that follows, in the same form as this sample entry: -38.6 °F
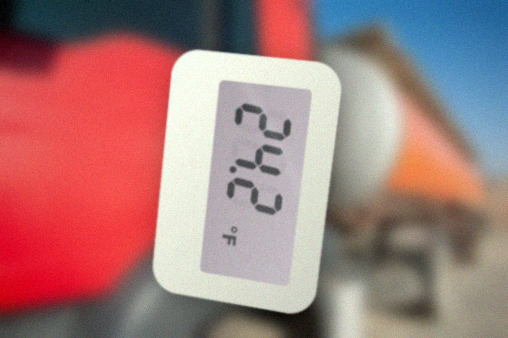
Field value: 24.2 °F
